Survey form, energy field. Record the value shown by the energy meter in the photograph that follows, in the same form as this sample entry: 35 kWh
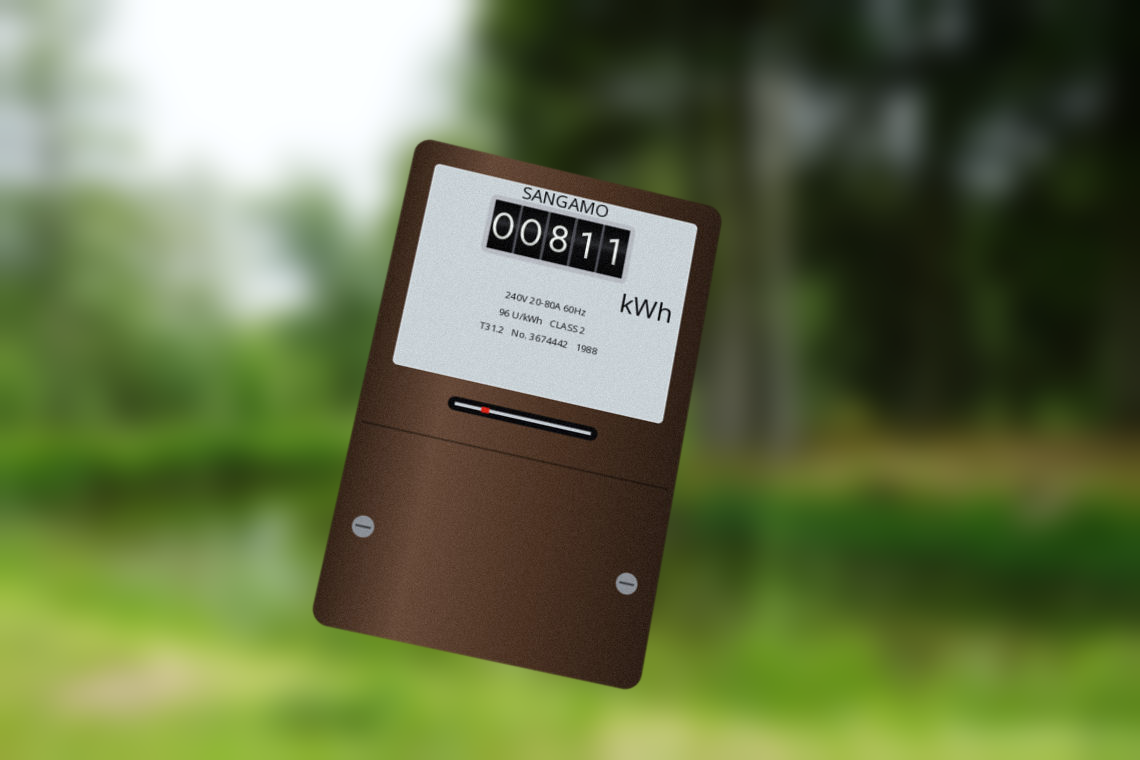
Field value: 811 kWh
